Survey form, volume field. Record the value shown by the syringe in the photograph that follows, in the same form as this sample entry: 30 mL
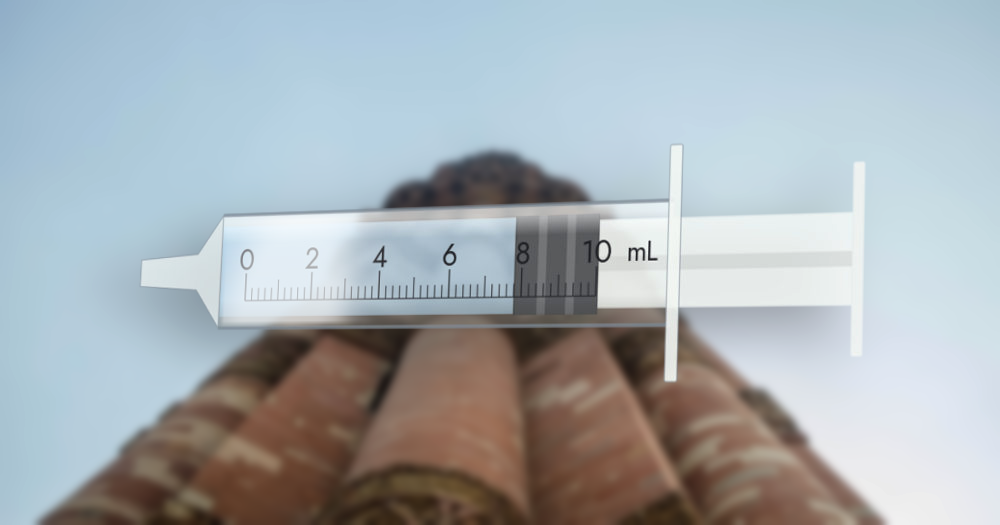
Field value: 7.8 mL
